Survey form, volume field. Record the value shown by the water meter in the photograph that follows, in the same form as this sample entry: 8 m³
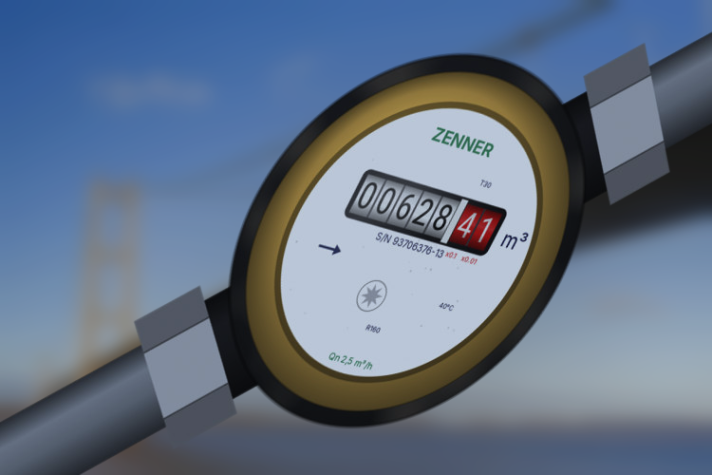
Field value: 628.41 m³
